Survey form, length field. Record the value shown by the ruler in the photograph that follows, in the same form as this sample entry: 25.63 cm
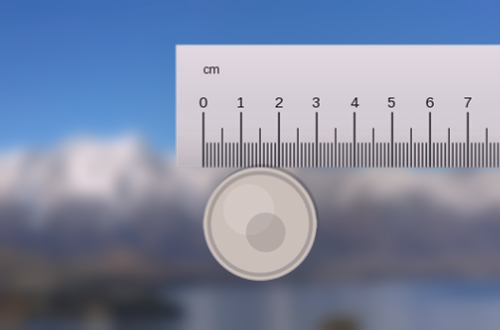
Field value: 3 cm
